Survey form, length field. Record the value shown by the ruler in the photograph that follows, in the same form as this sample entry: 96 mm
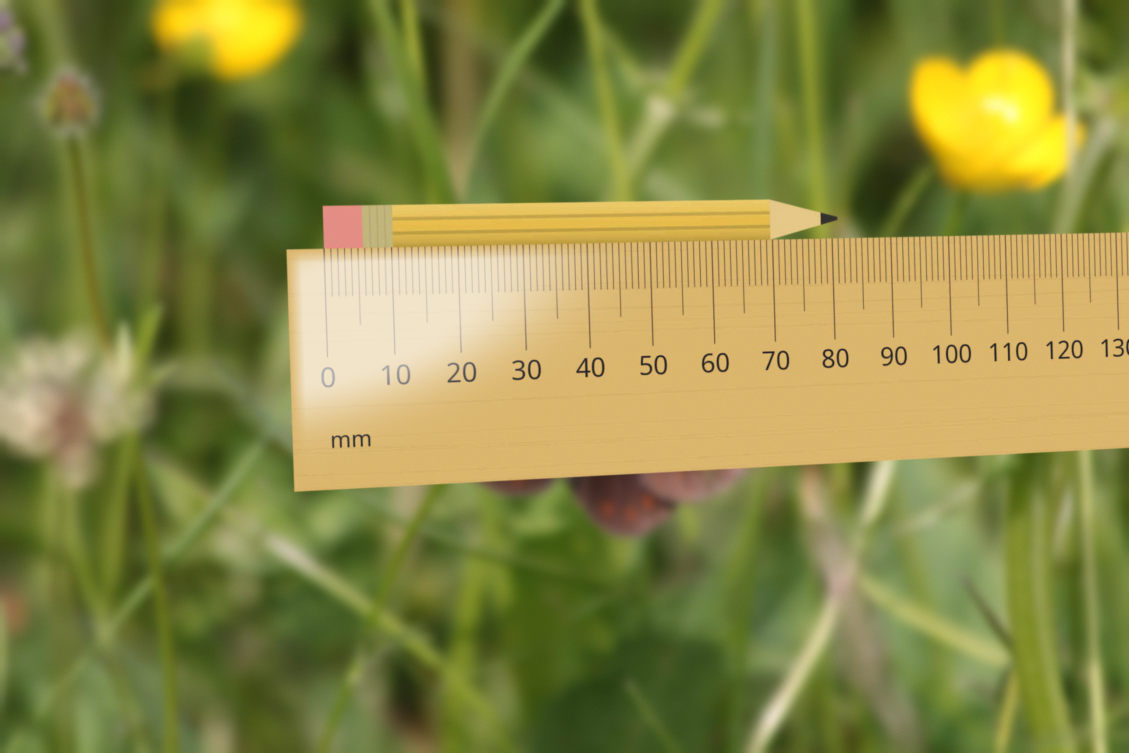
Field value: 81 mm
